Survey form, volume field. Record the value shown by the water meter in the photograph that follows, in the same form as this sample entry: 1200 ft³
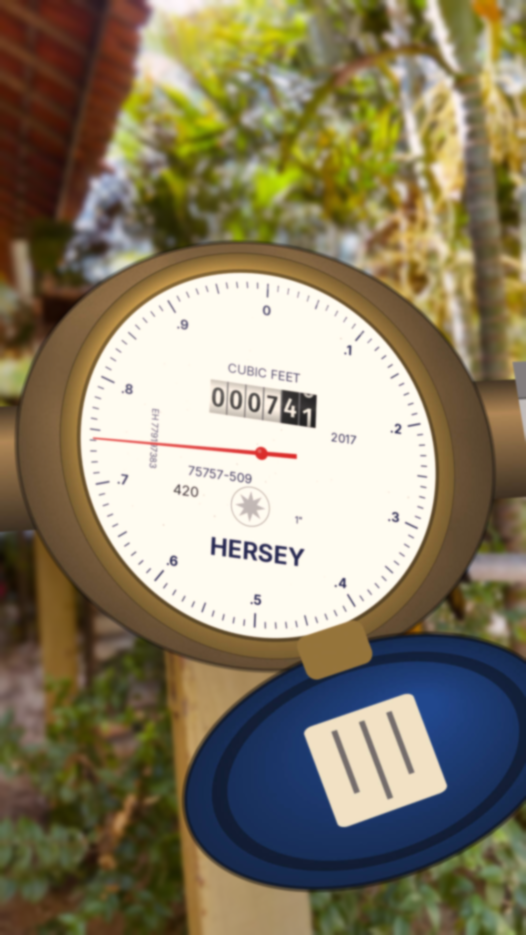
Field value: 740.74 ft³
